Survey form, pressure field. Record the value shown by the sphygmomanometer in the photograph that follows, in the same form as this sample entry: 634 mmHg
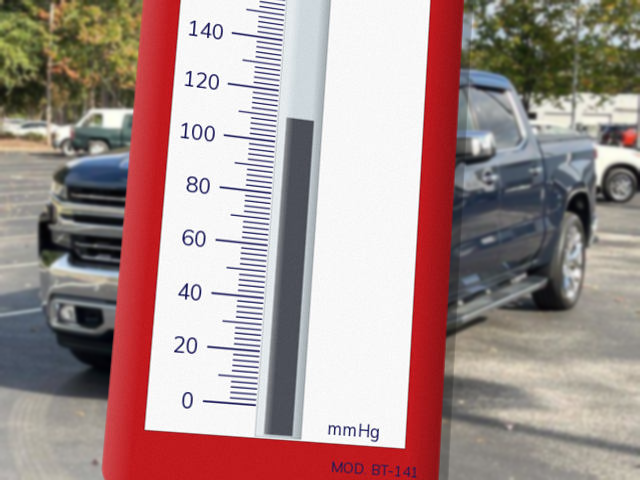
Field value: 110 mmHg
